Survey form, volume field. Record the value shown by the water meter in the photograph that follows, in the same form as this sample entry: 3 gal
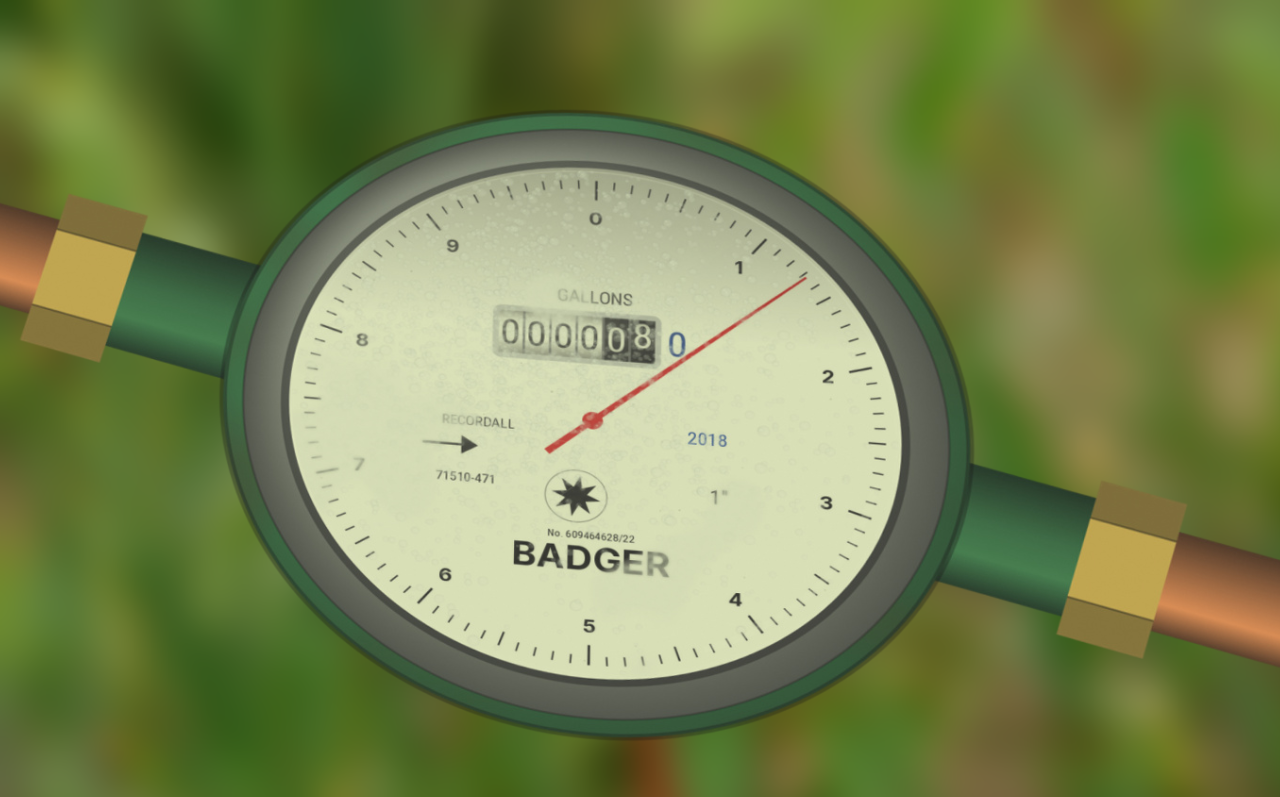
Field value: 81.3 gal
